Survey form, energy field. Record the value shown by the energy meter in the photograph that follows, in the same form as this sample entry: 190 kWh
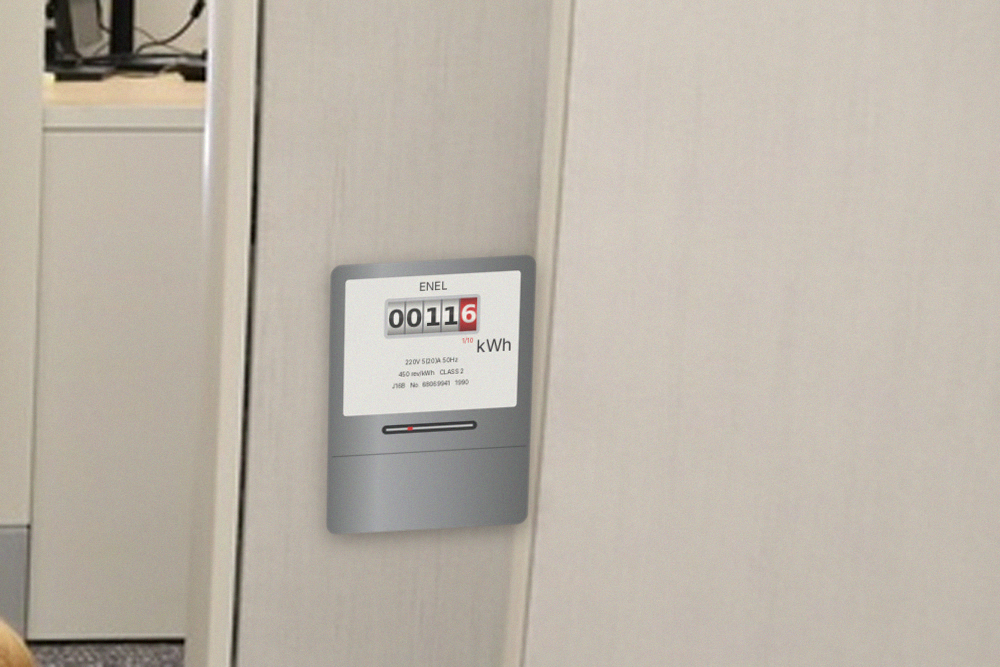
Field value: 11.6 kWh
